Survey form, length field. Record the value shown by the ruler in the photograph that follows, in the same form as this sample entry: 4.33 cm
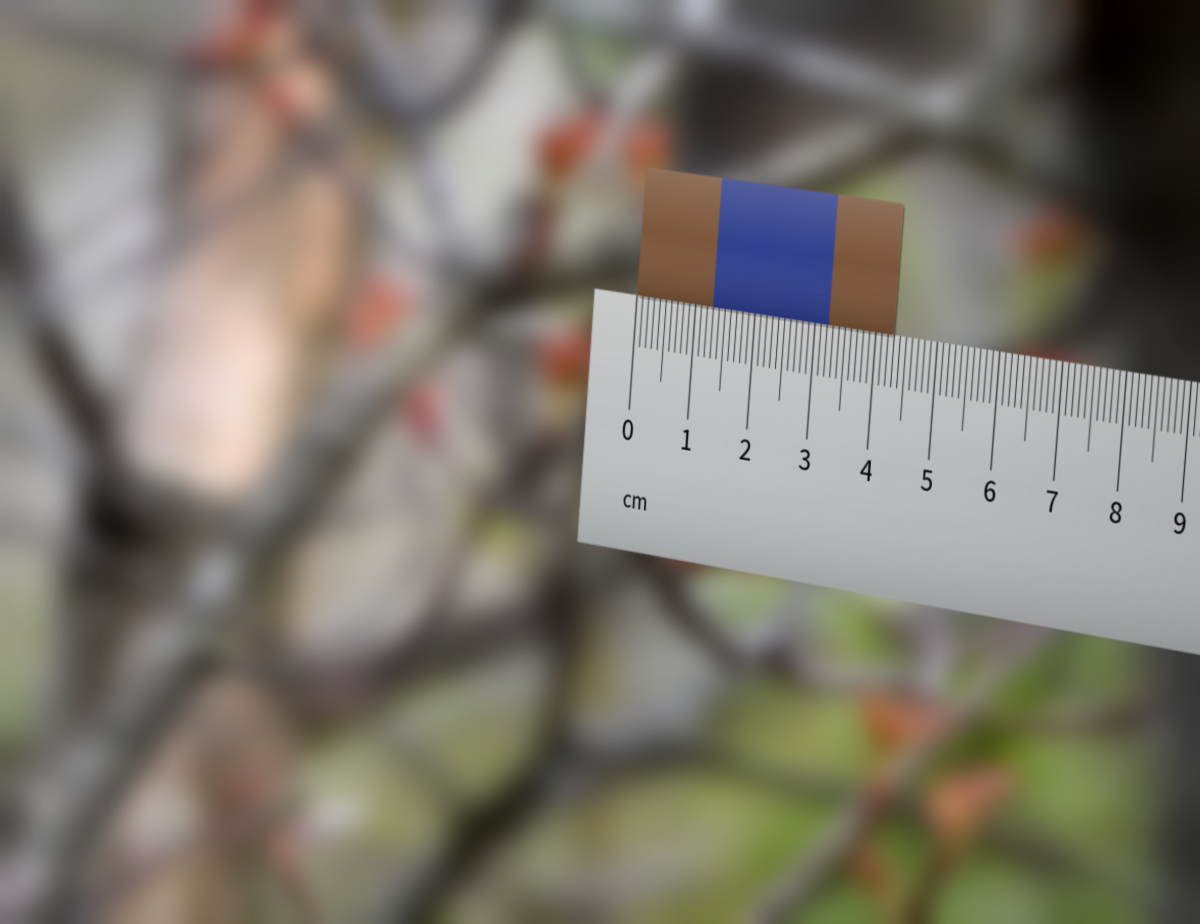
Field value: 4.3 cm
